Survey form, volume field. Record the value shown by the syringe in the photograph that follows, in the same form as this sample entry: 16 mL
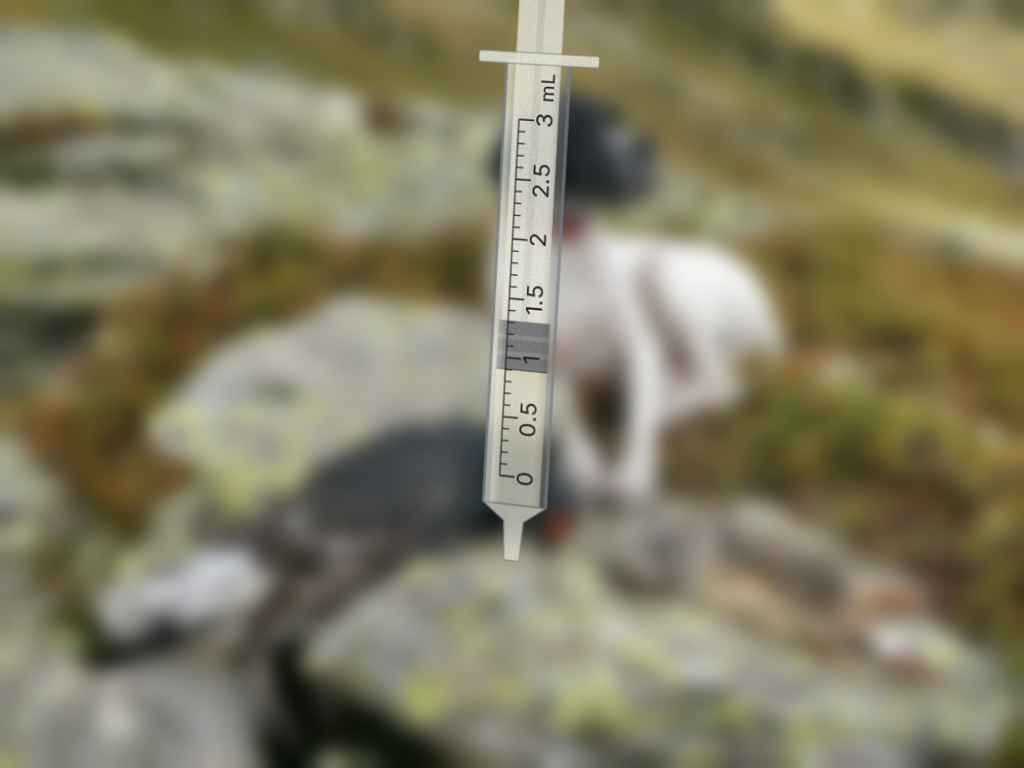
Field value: 0.9 mL
